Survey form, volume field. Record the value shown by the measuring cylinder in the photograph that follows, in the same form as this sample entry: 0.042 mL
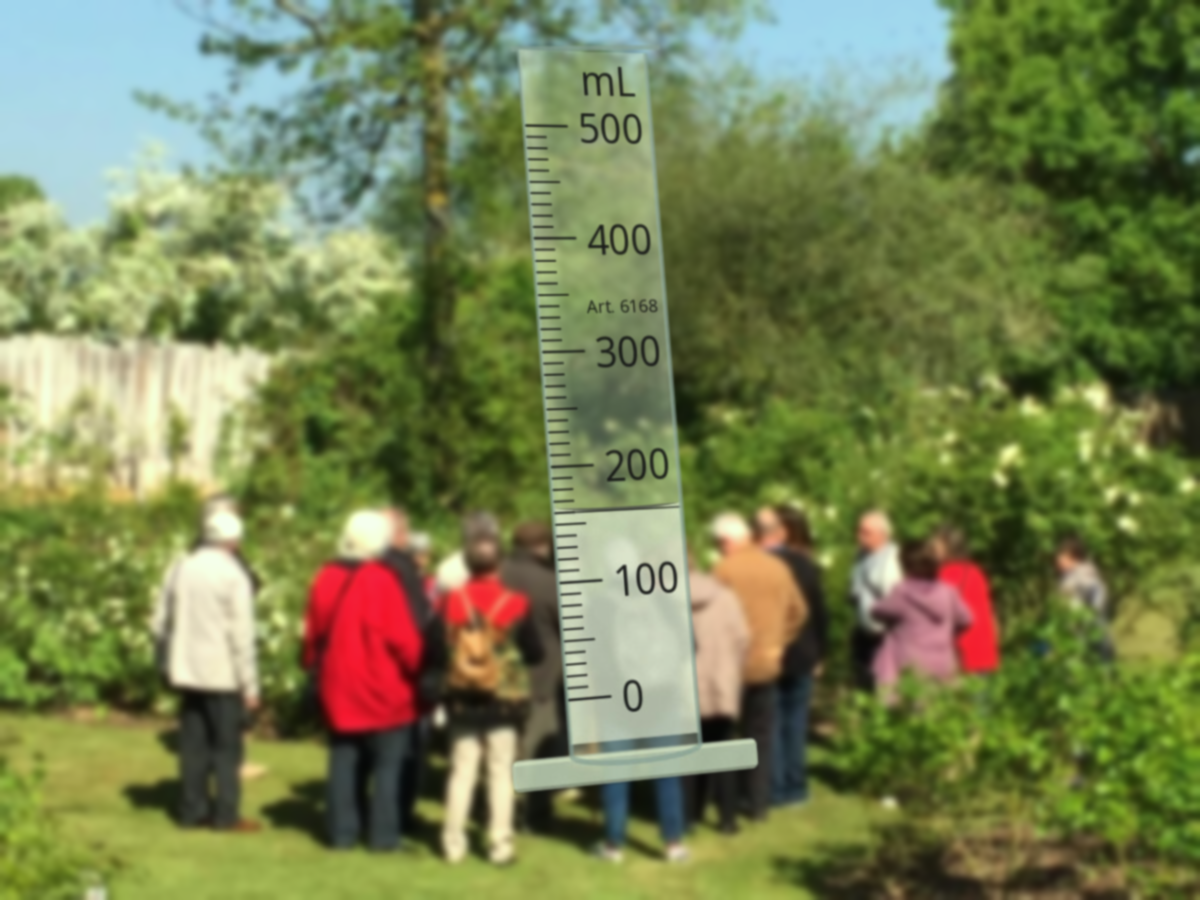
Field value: 160 mL
